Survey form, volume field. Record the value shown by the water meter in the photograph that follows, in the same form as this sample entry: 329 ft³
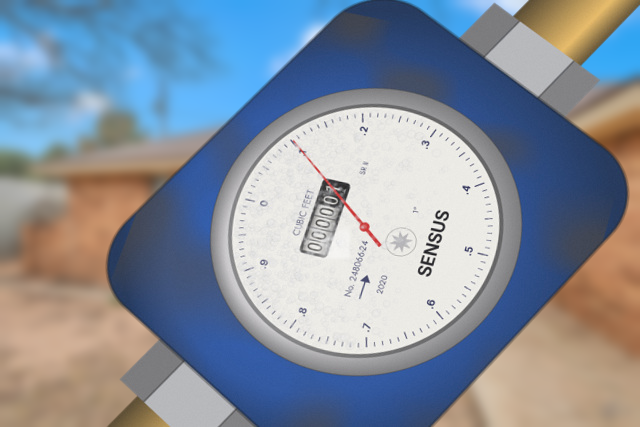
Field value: 1.10 ft³
